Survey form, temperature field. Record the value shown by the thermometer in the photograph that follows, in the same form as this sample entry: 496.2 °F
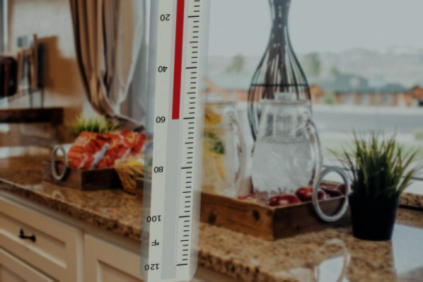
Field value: 60 °F
